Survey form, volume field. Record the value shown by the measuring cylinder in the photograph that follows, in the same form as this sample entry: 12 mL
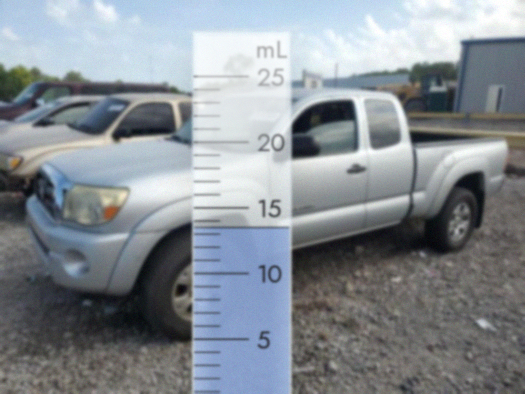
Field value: 13.5 mL
